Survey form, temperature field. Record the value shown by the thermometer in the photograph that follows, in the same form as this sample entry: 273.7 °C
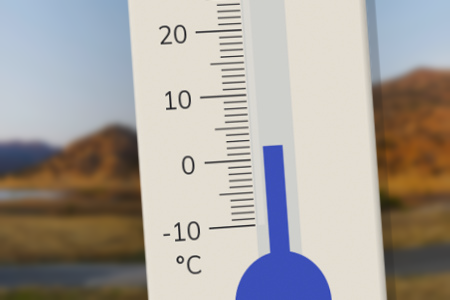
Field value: 2 °C
